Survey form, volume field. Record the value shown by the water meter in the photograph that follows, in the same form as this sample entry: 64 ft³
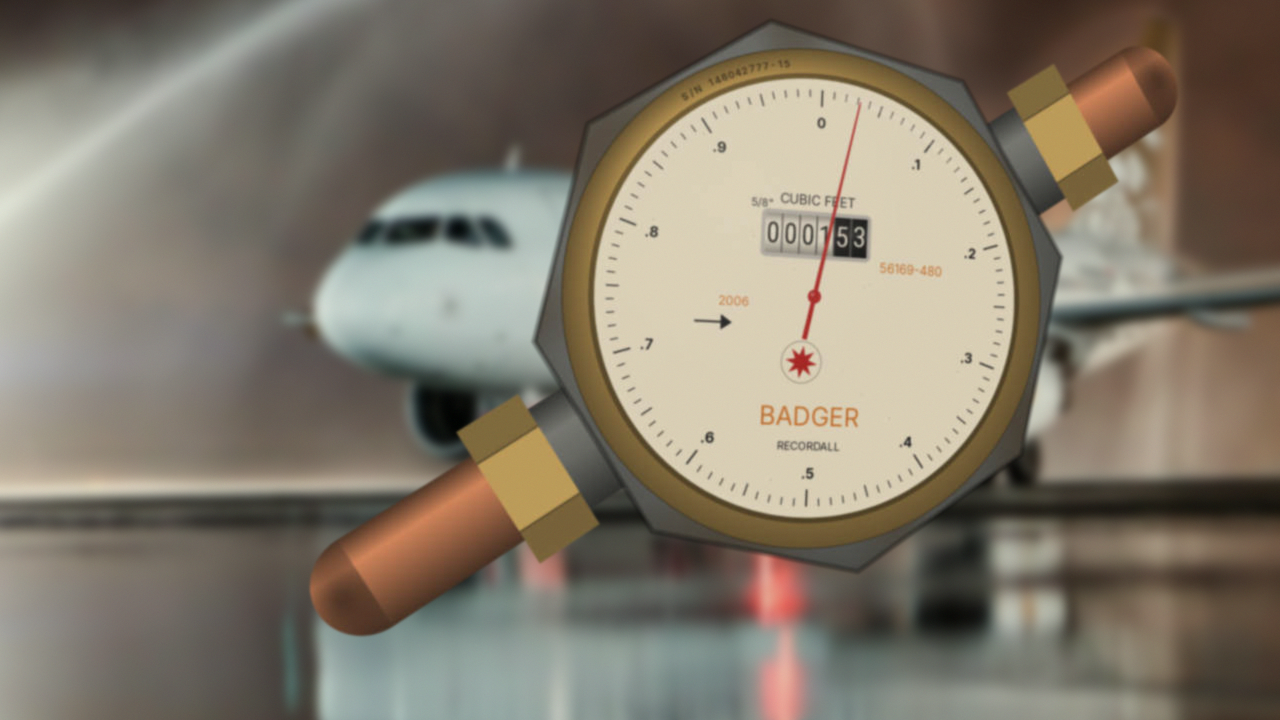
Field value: 153.03 ft³
